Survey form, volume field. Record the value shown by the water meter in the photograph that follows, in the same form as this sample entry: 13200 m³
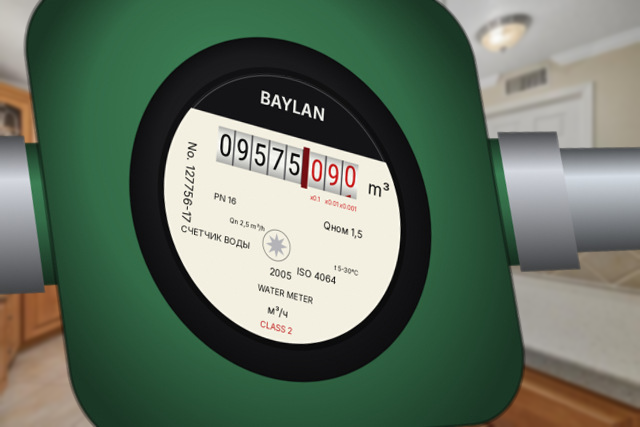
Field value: 9575.090 m³
